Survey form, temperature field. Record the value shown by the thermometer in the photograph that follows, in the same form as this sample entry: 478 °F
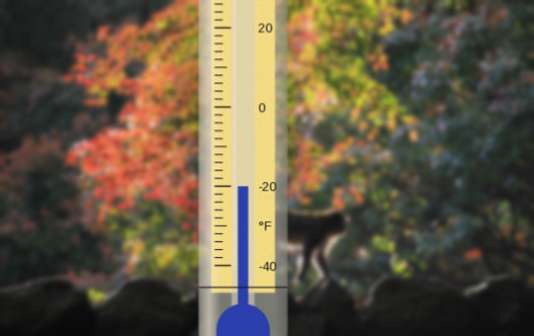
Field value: -20 °F
